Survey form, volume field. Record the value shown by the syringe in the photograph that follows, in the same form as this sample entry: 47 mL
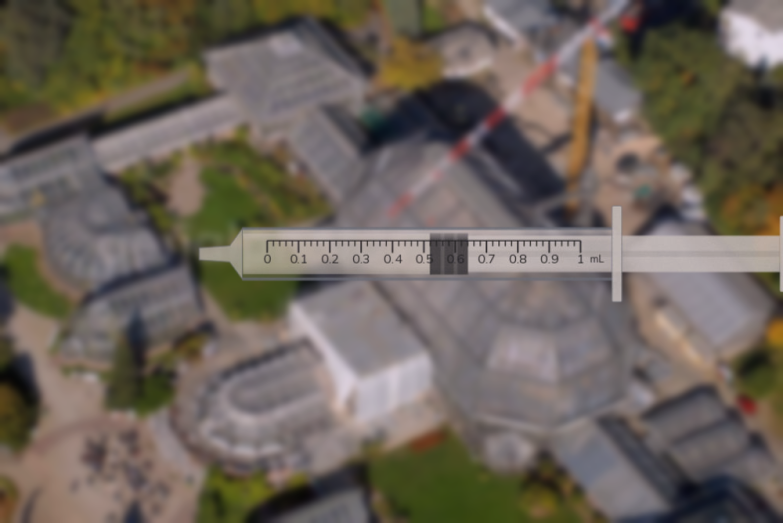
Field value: 0.52 mL
